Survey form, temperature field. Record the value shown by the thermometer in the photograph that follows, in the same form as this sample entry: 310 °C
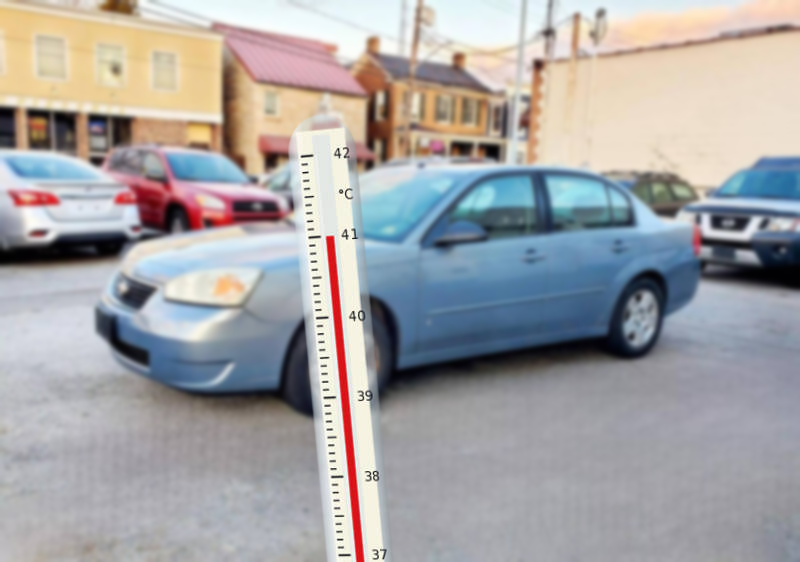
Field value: 41 °C
